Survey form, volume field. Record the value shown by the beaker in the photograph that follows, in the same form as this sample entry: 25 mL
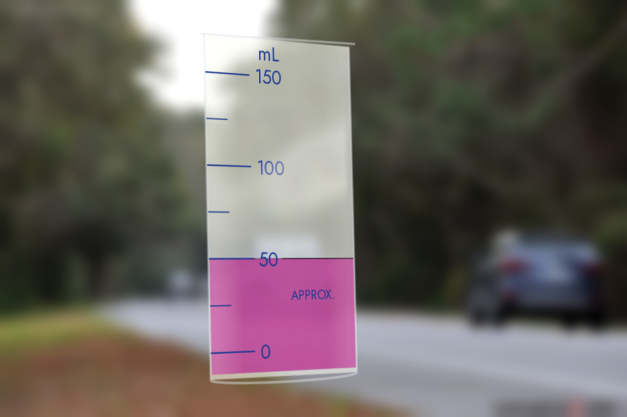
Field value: 50 mL
